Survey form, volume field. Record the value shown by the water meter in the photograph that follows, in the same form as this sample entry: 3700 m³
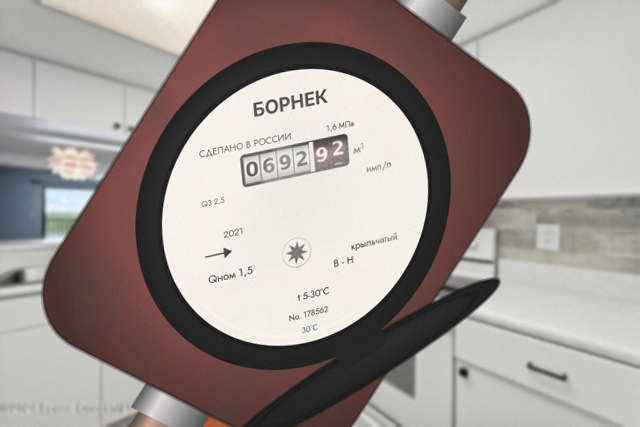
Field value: 692.92 m³
